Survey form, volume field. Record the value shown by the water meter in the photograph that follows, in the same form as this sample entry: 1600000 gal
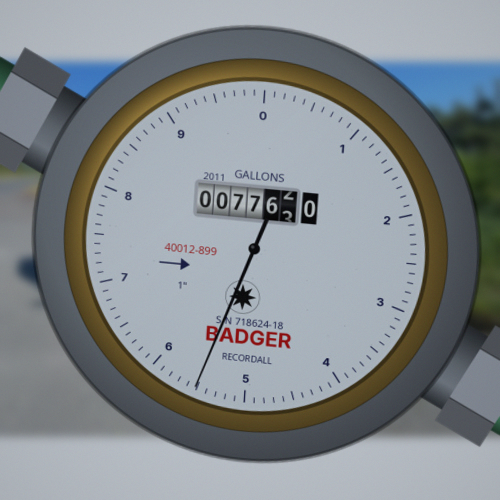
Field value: 77625.5 gal
